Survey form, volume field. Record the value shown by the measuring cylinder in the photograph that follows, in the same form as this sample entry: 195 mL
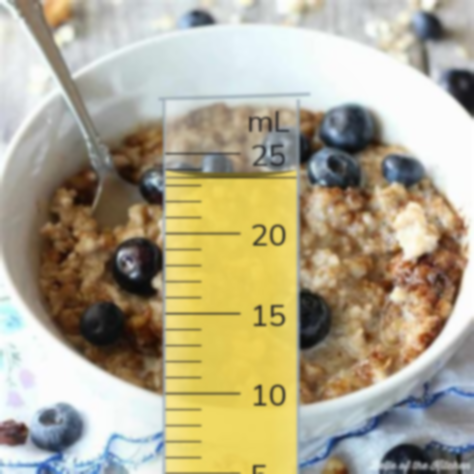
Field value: 23.5 mL
